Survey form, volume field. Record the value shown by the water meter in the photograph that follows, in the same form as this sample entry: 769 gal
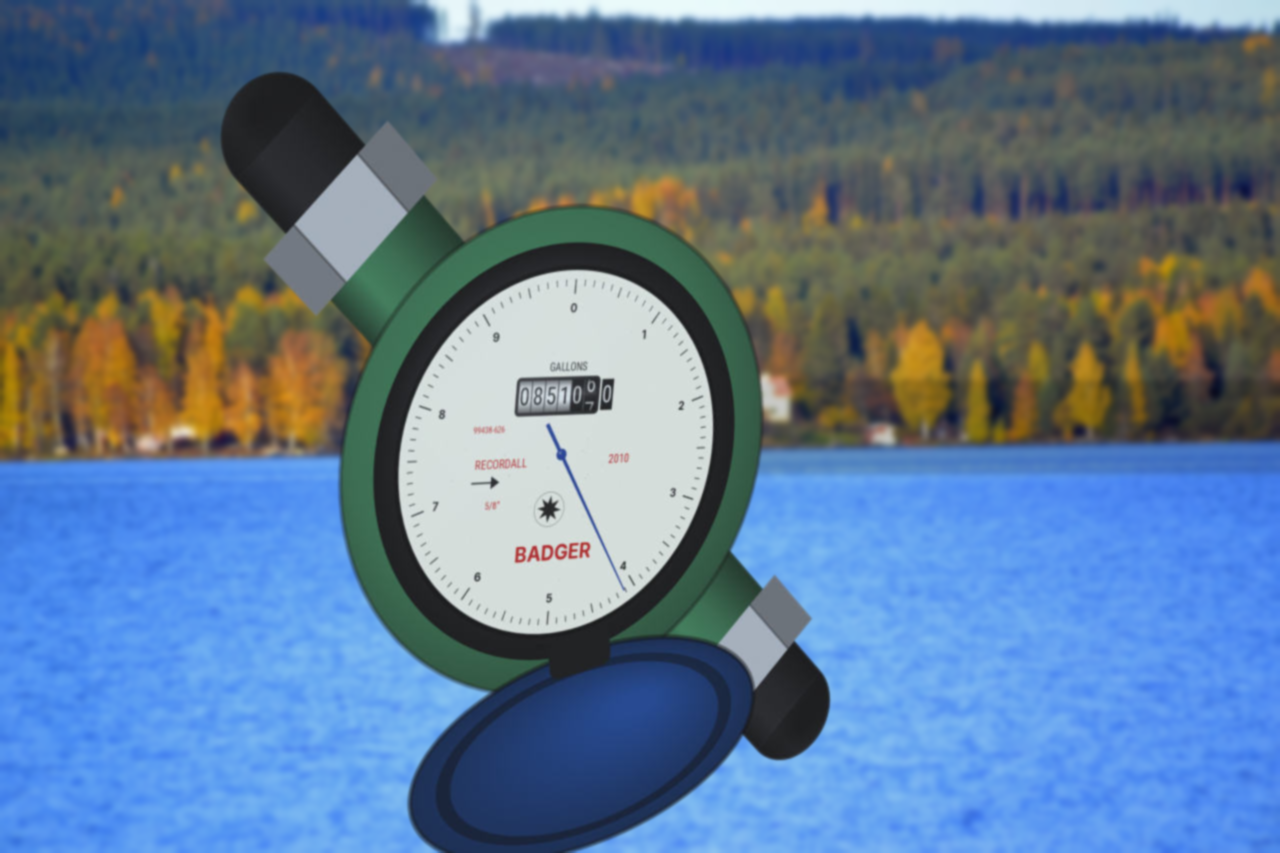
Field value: 851064.1 gal
